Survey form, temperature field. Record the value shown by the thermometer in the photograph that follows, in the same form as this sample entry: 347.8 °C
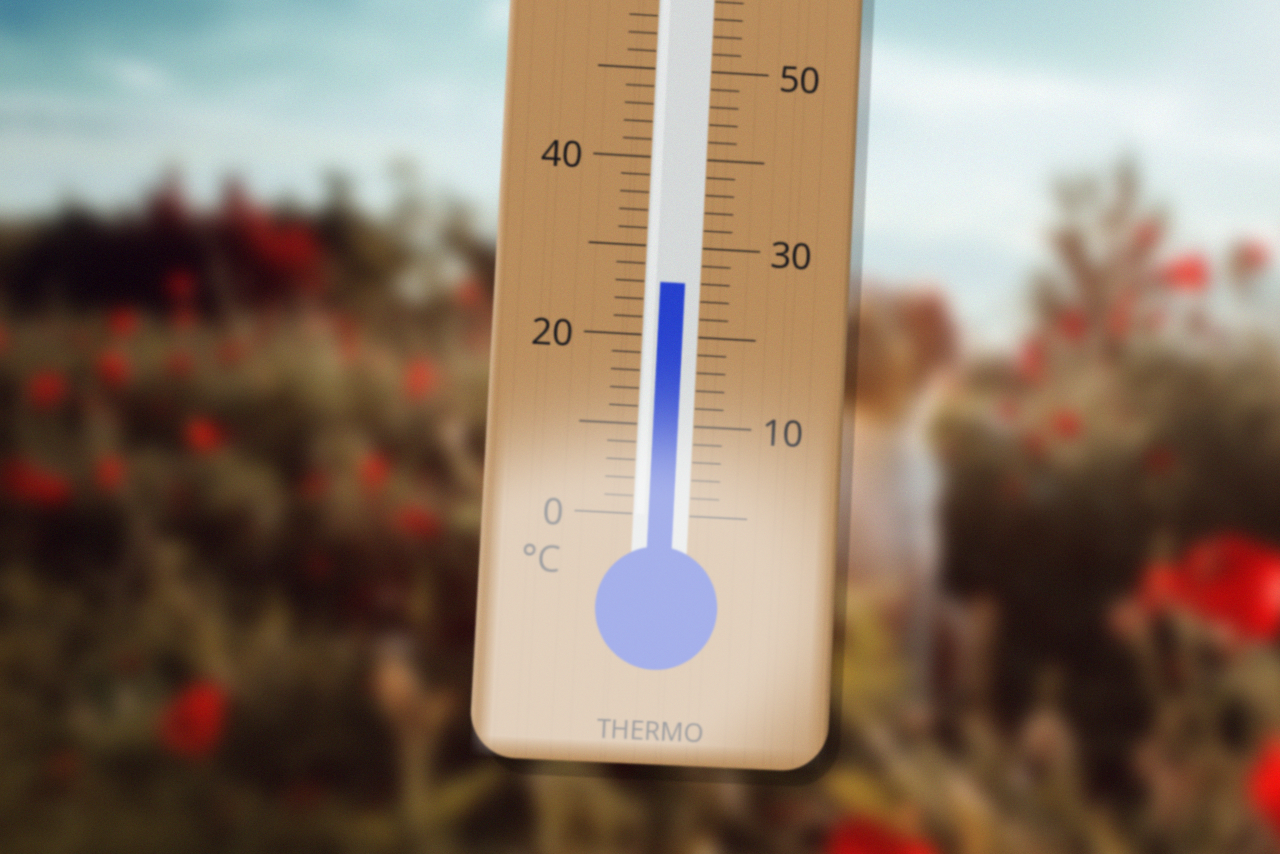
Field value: 26 °C
